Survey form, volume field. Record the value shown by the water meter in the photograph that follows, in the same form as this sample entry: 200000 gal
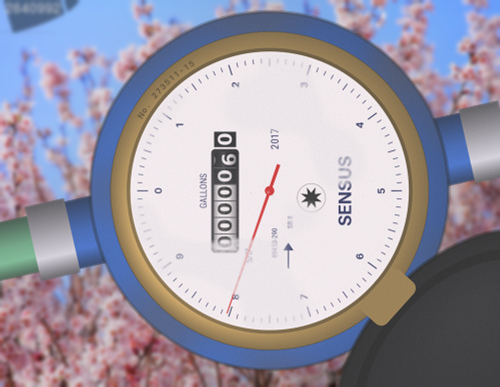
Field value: 58.0 gal
